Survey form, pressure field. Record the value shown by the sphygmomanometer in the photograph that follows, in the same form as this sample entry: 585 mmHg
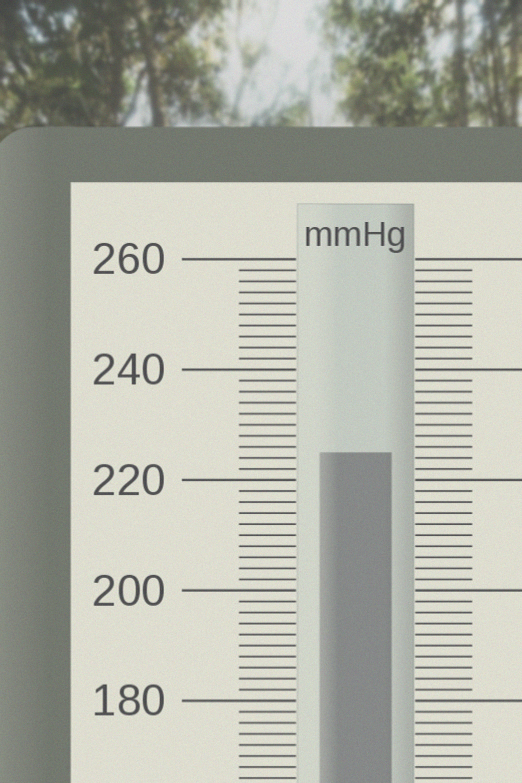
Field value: 225 mmHg
